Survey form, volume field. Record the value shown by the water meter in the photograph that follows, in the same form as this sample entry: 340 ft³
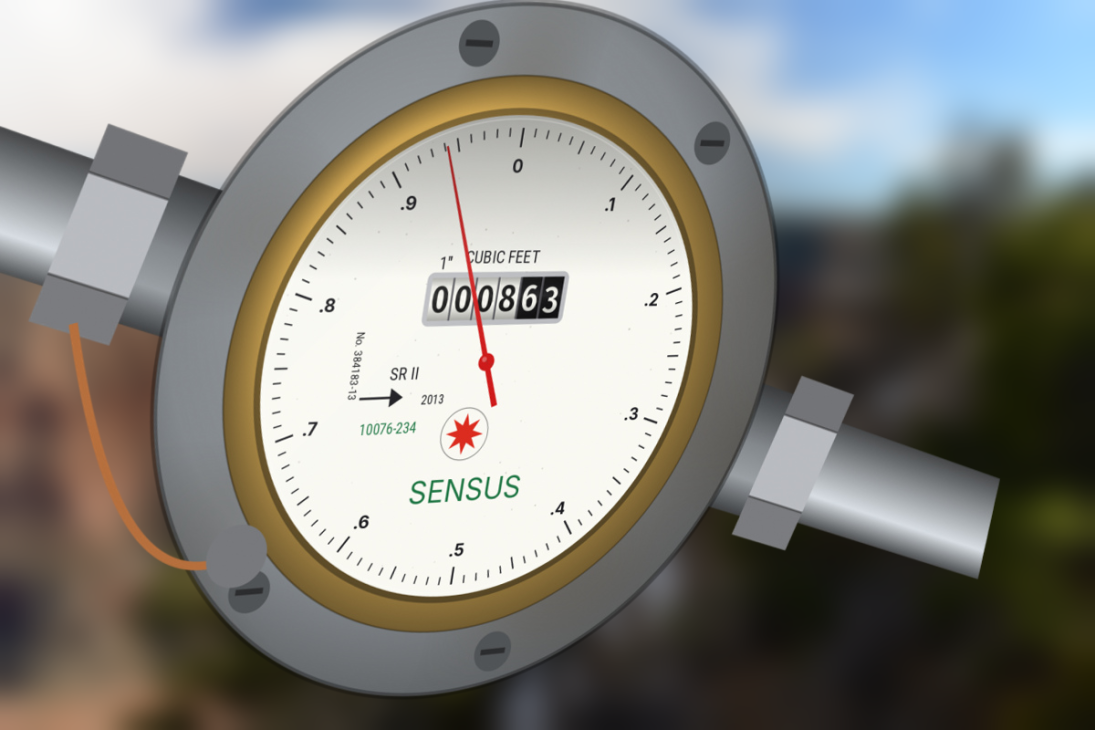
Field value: 862.94 ft³
